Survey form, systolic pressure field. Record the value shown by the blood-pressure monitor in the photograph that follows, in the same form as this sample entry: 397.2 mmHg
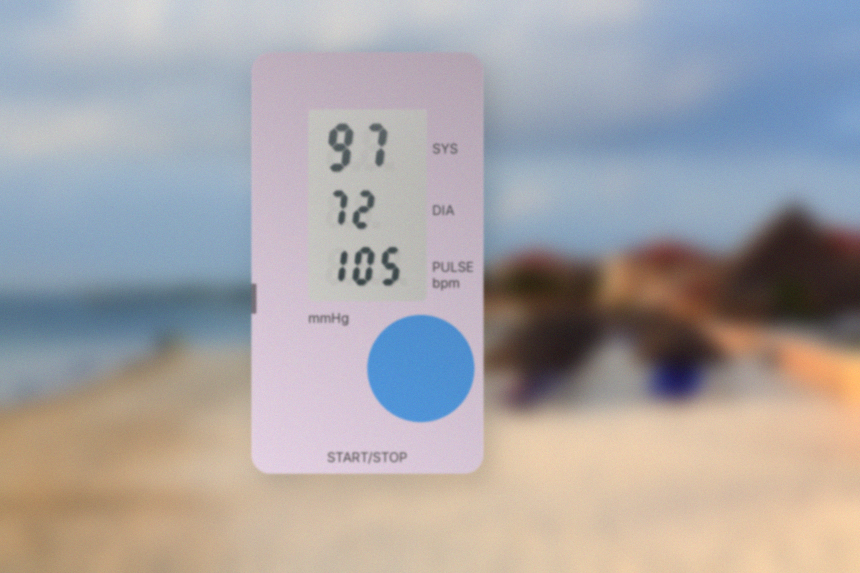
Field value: 97 mmHg
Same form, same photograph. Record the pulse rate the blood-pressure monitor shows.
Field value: 105 bpm
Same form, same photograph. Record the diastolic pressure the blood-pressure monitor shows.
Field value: 72 mmHg
